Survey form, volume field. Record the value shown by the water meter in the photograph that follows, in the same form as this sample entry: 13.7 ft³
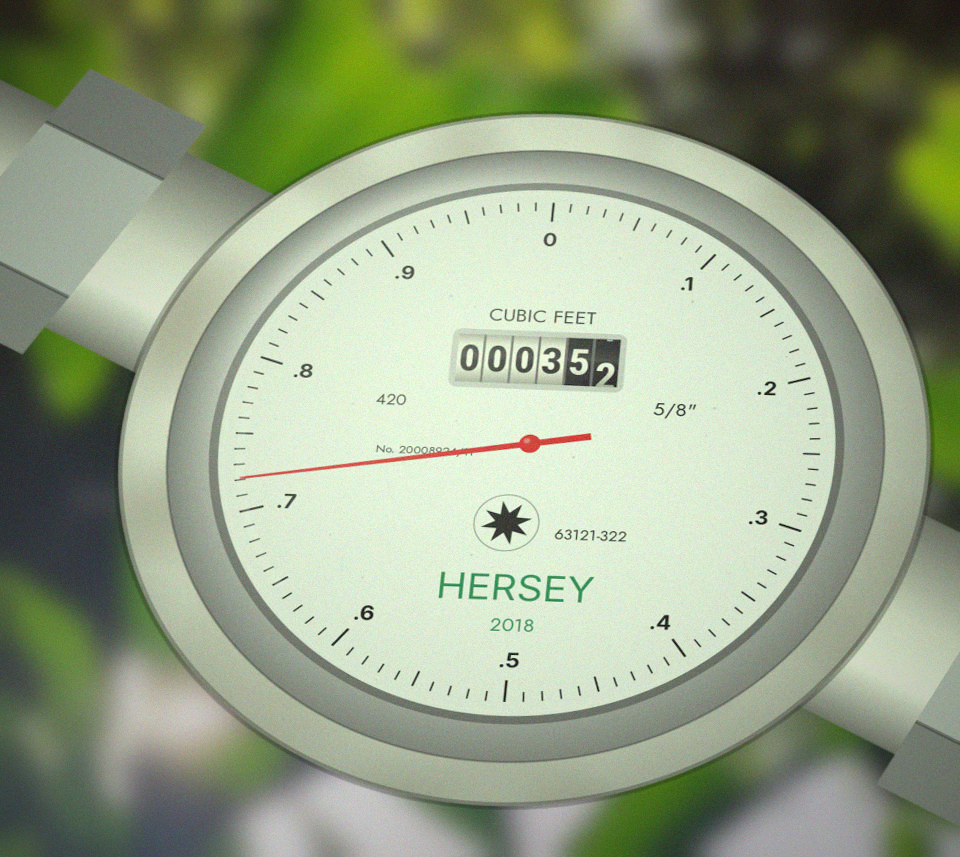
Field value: 351.72 ft³
